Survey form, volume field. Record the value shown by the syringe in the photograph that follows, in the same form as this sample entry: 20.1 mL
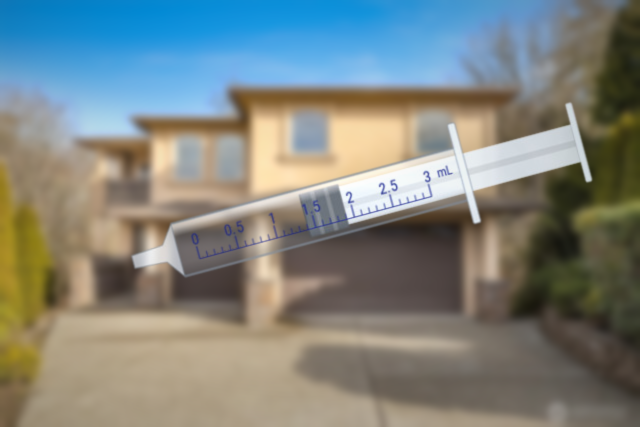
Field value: 1.4 mL
